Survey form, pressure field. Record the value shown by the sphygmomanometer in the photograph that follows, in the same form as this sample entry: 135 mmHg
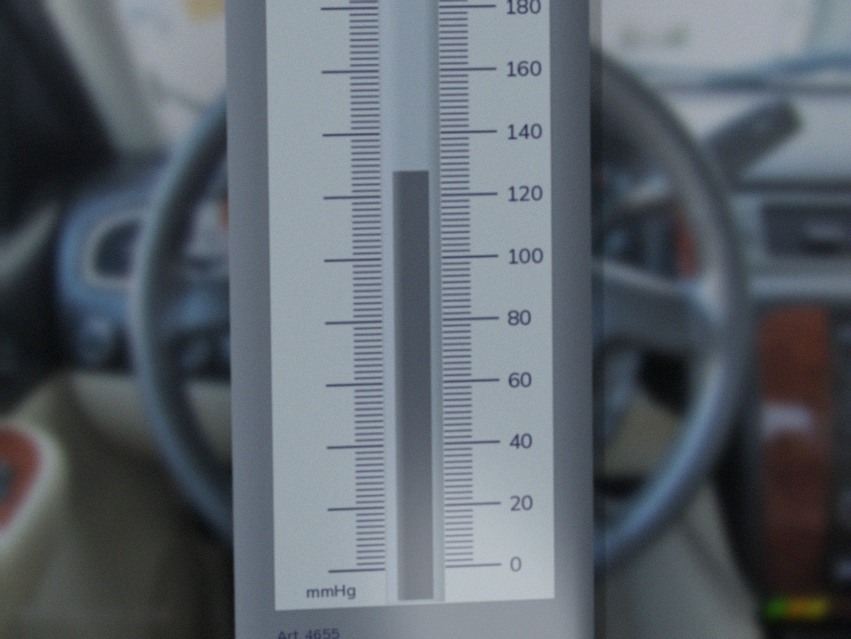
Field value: 128 mmHg
